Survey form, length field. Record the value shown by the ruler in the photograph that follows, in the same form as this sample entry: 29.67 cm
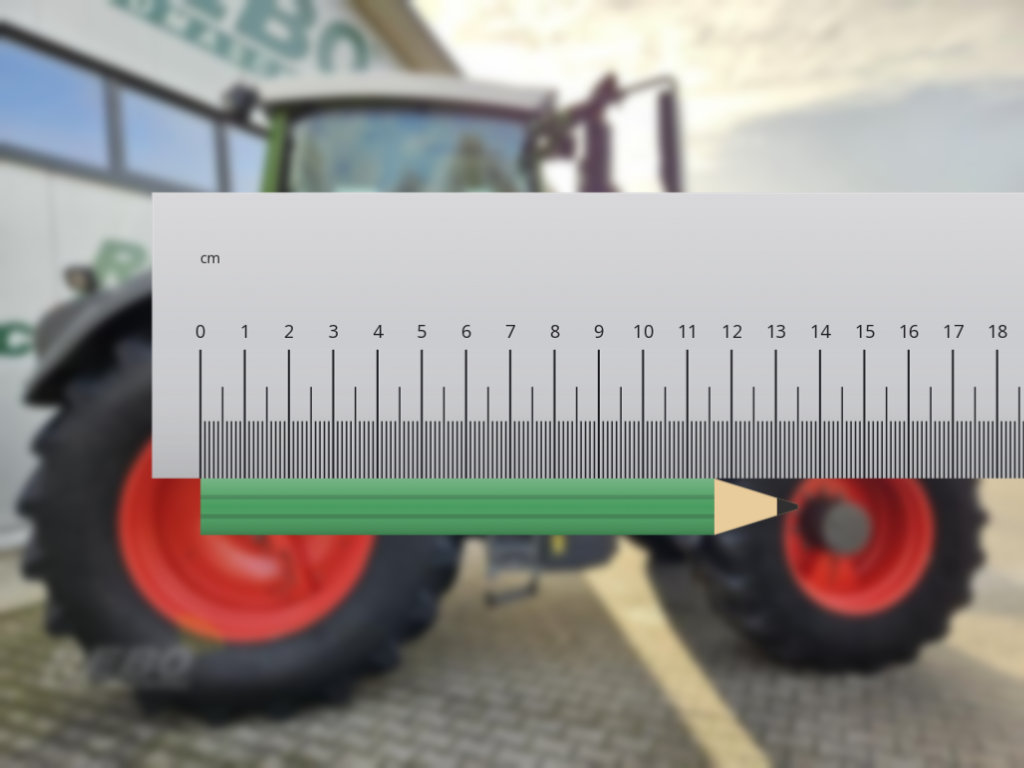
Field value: 13.5 cm
